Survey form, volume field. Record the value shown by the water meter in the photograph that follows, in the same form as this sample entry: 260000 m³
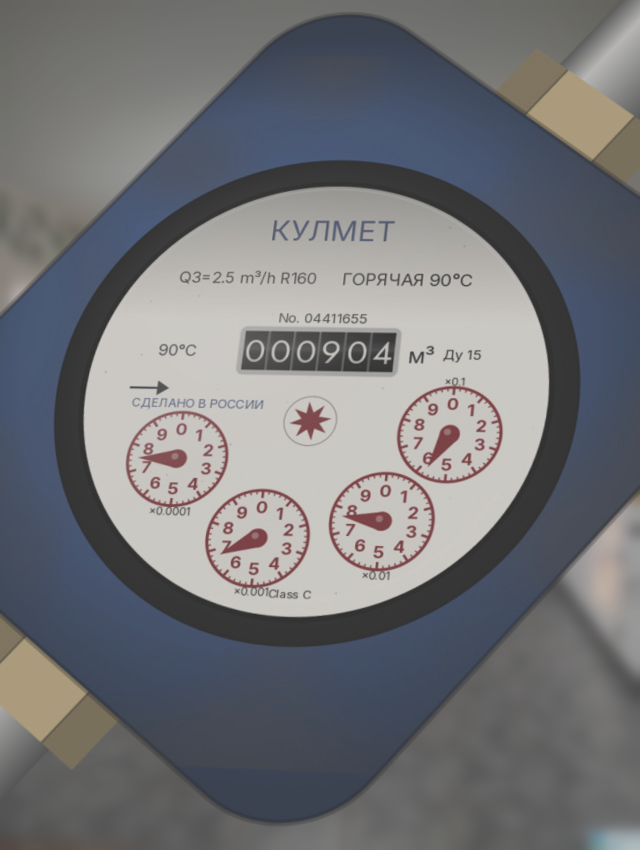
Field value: 904.5767 m³
